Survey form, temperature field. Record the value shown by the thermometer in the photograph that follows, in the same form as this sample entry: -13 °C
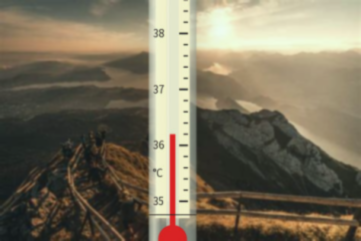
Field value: 36.2 °C
